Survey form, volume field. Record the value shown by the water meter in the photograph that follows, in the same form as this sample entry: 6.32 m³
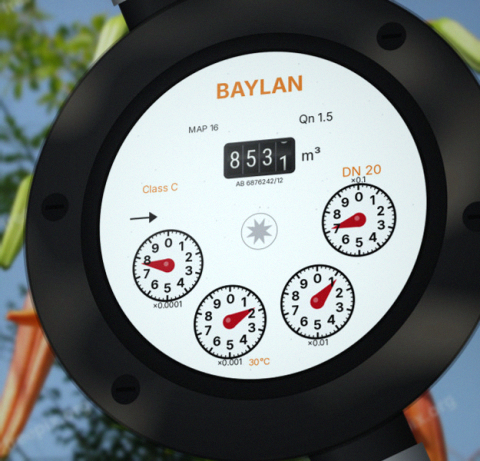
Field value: 8530.7117 m³
